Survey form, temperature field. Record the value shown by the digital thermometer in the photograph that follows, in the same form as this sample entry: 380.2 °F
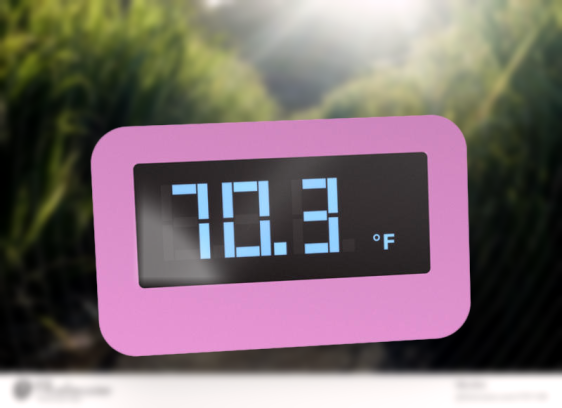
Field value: 70.3 °F
